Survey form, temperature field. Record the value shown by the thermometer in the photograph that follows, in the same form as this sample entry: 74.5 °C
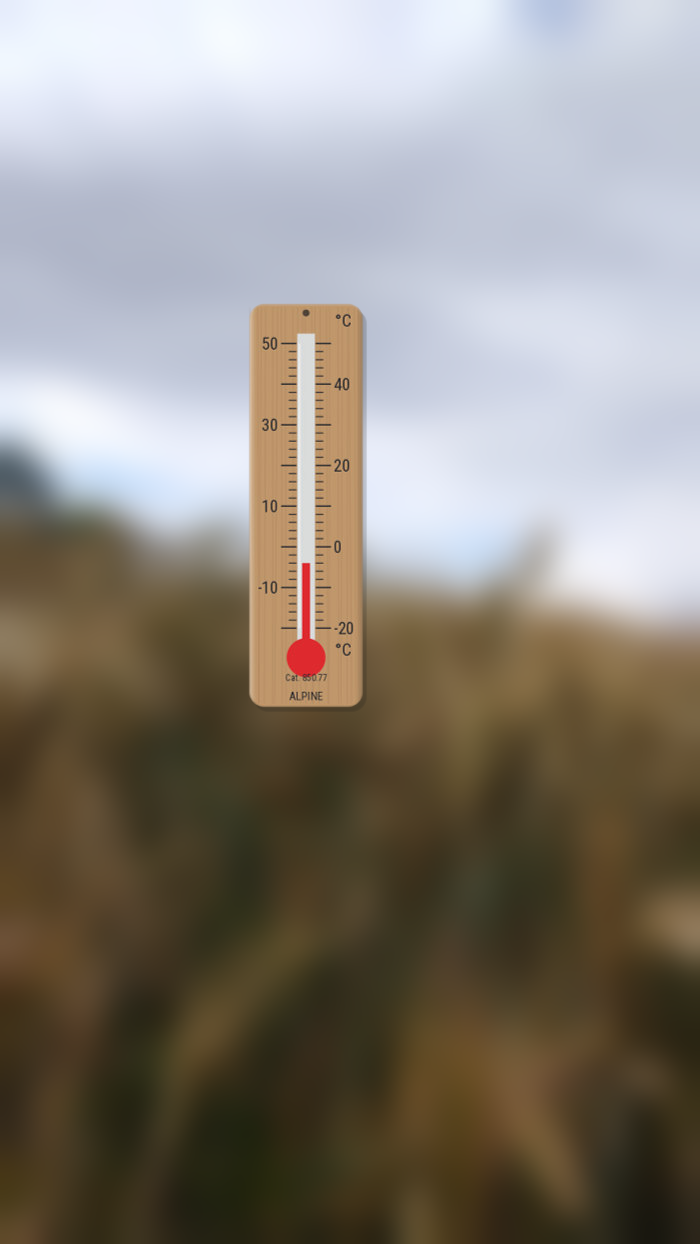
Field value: -4 °C
